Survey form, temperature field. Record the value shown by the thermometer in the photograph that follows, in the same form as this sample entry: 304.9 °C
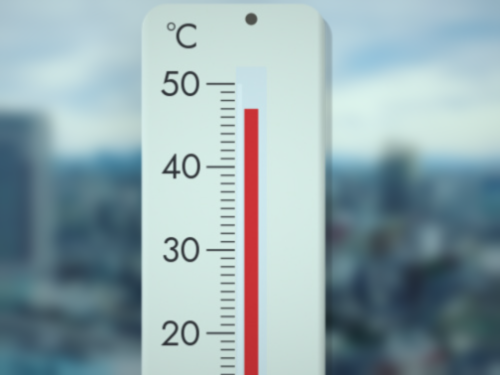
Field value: 47 °C
